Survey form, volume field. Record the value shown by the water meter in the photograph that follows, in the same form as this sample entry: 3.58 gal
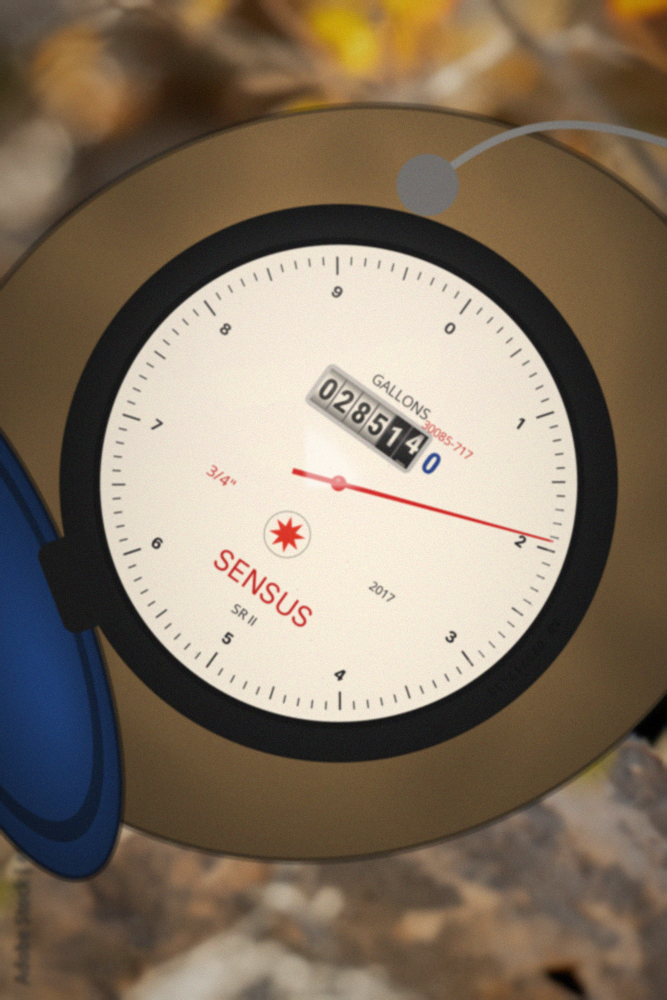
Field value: 285141.9 gal
